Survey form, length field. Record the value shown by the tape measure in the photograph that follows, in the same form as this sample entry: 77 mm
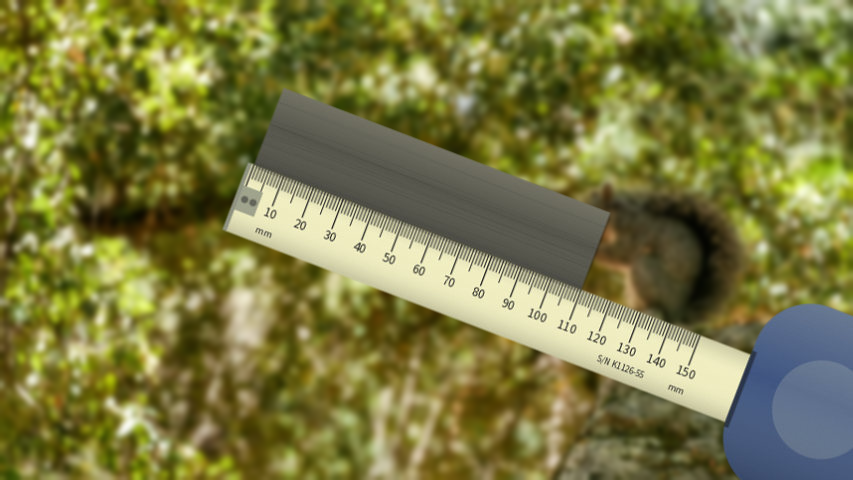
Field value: 110 mm
